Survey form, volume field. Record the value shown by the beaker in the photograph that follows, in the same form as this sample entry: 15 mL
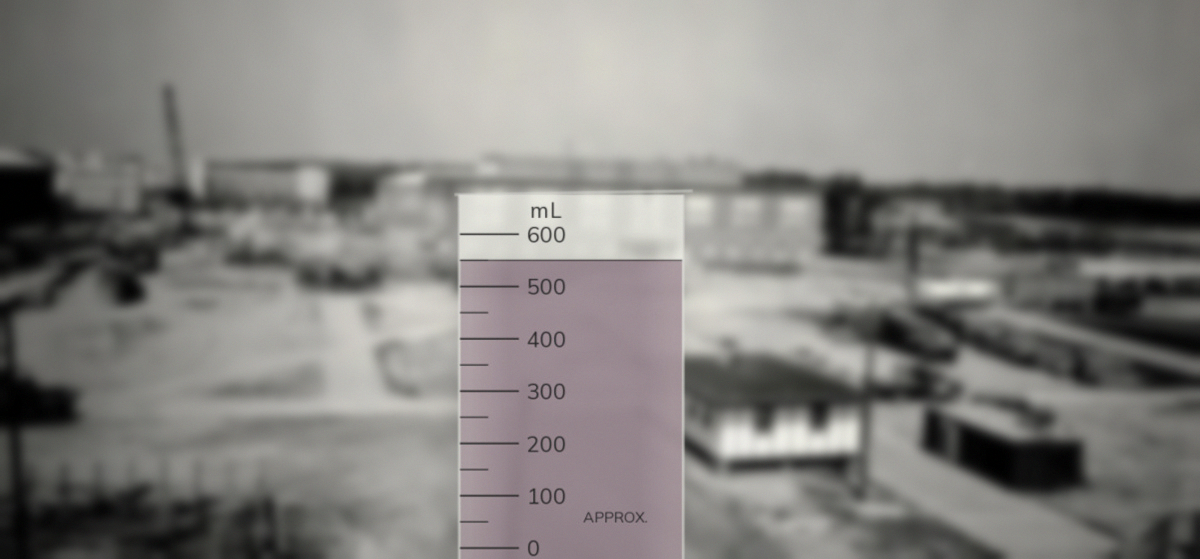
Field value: 550 mL
